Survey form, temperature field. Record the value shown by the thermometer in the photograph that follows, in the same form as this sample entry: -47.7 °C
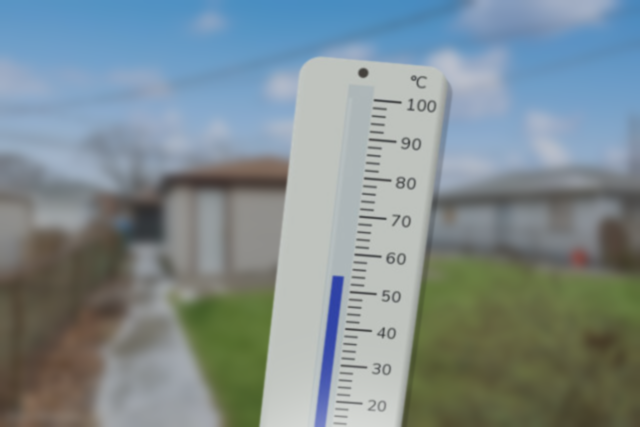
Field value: 54 °C
